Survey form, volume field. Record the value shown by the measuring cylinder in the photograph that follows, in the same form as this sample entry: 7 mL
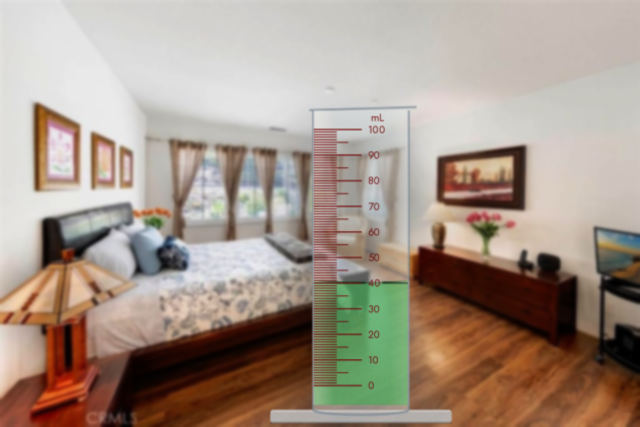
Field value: 40 mL
